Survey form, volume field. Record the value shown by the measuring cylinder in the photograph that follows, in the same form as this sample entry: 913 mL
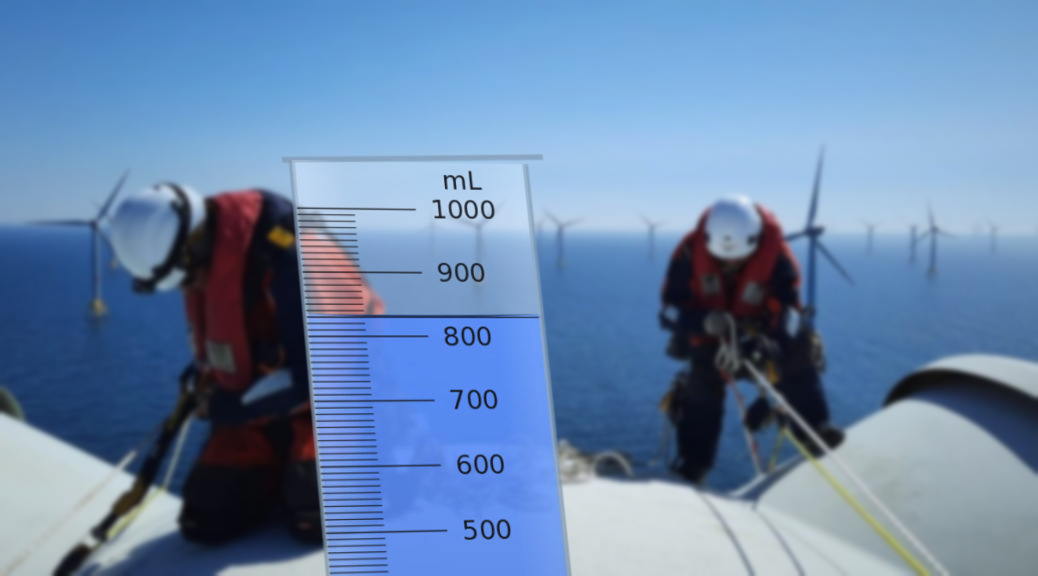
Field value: 830 mL
